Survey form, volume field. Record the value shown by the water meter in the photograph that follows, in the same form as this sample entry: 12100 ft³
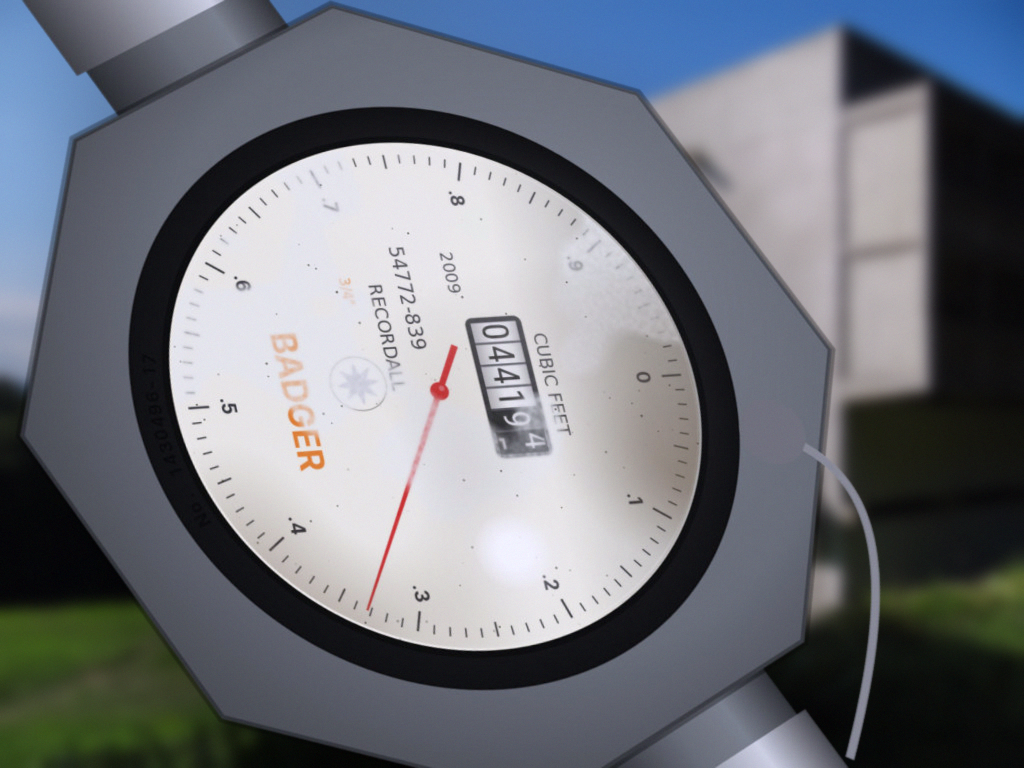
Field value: 44194.33 ft³
